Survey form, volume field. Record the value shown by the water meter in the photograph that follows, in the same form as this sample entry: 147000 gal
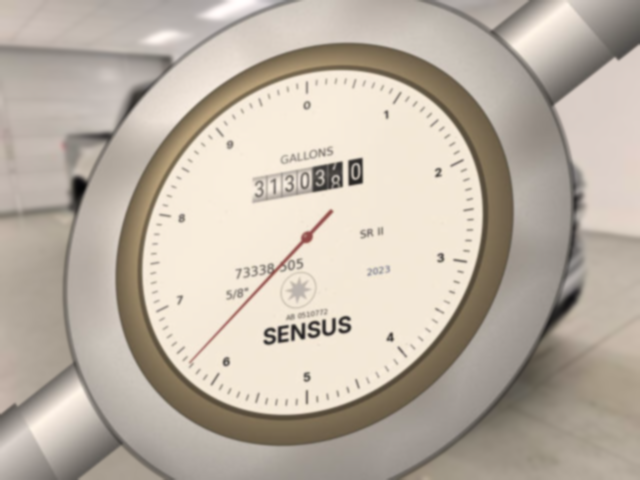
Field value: 3130376.3 gal
